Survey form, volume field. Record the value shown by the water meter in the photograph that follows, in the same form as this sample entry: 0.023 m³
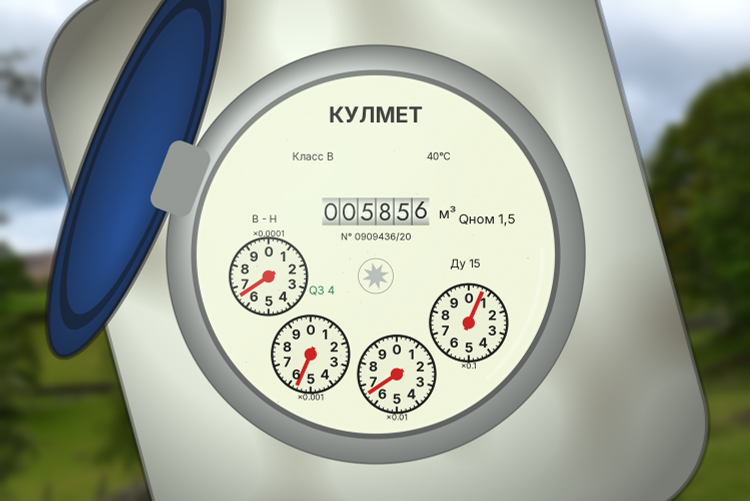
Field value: 5856.0656 m³
